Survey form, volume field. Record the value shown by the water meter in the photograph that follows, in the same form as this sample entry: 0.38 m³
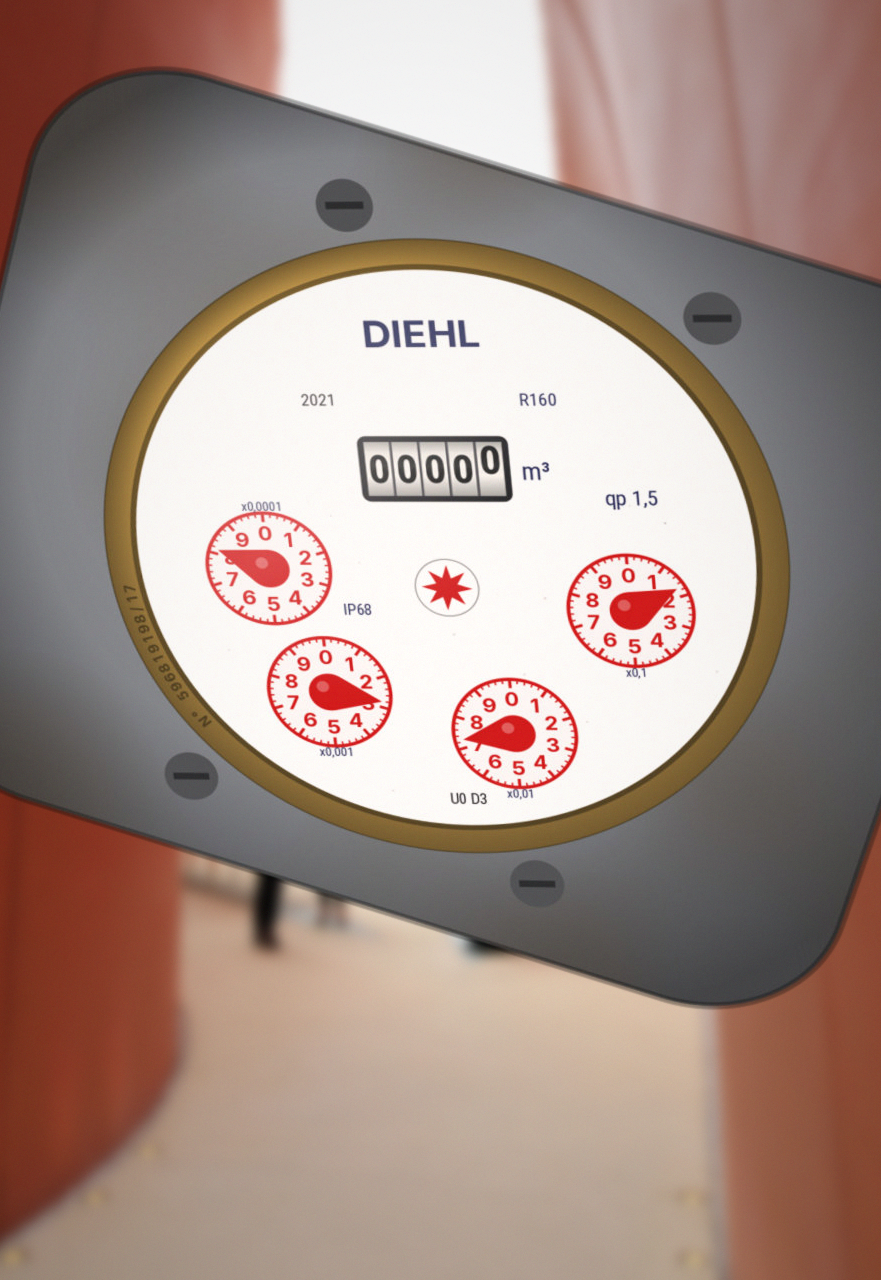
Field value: 0.1728 m³
